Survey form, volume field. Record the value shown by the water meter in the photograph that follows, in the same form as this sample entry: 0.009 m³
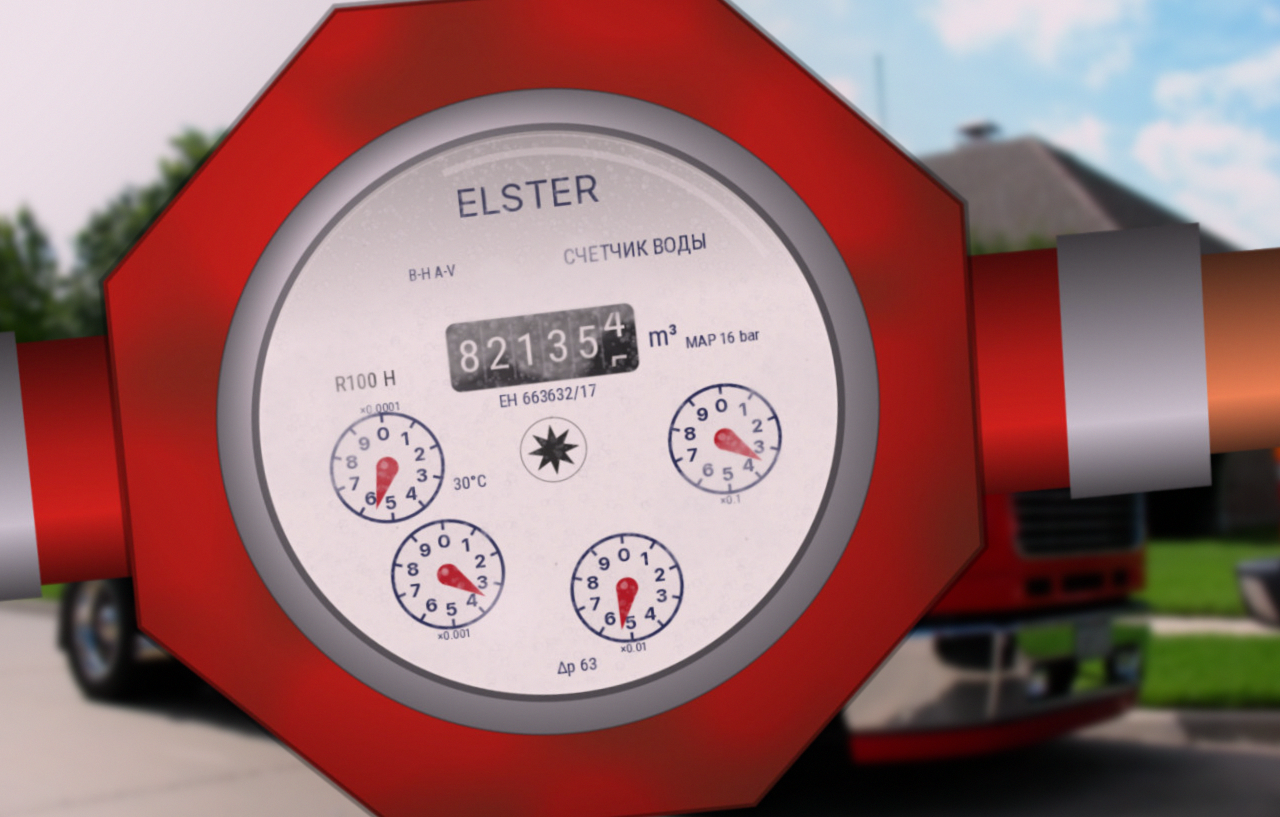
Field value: 821354.3535 m³
